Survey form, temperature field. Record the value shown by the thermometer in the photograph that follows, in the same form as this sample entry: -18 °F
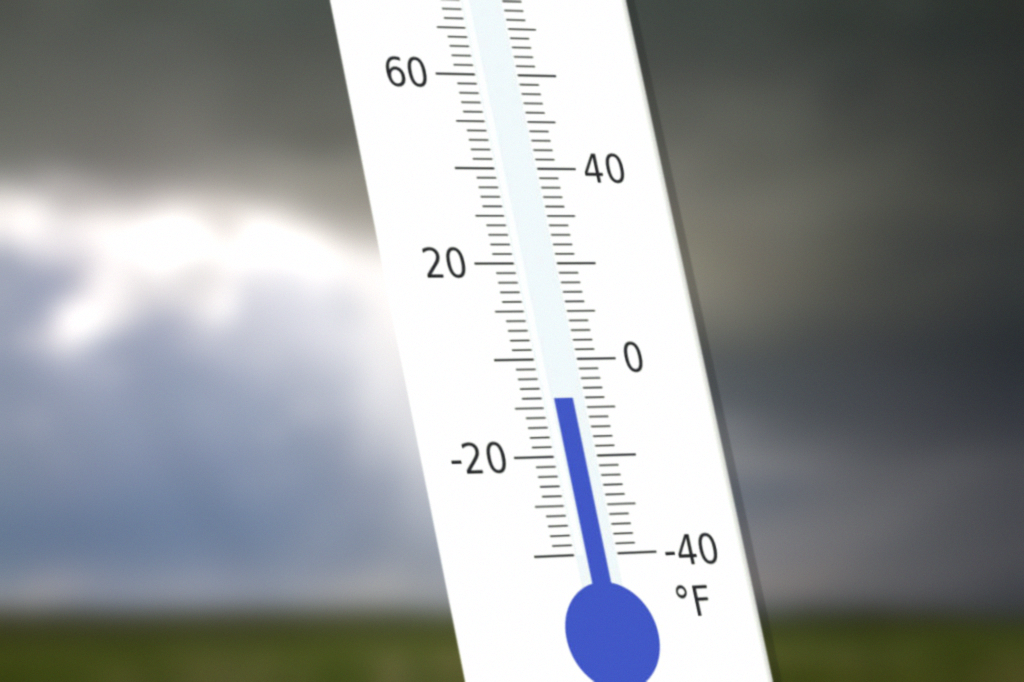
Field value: -8 °F
